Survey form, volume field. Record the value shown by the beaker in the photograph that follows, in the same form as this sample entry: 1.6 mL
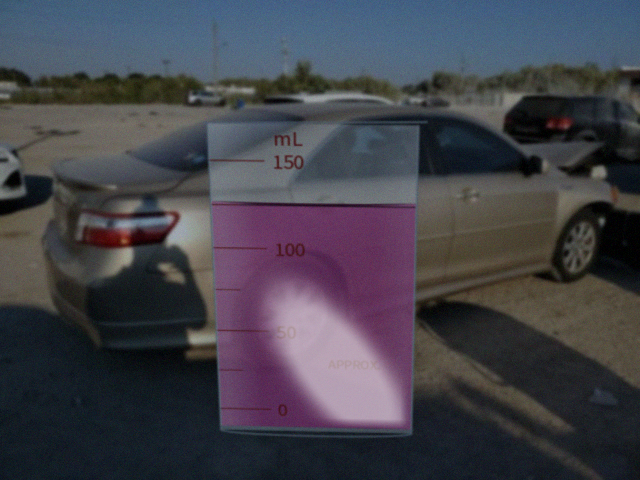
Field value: 125 mL
